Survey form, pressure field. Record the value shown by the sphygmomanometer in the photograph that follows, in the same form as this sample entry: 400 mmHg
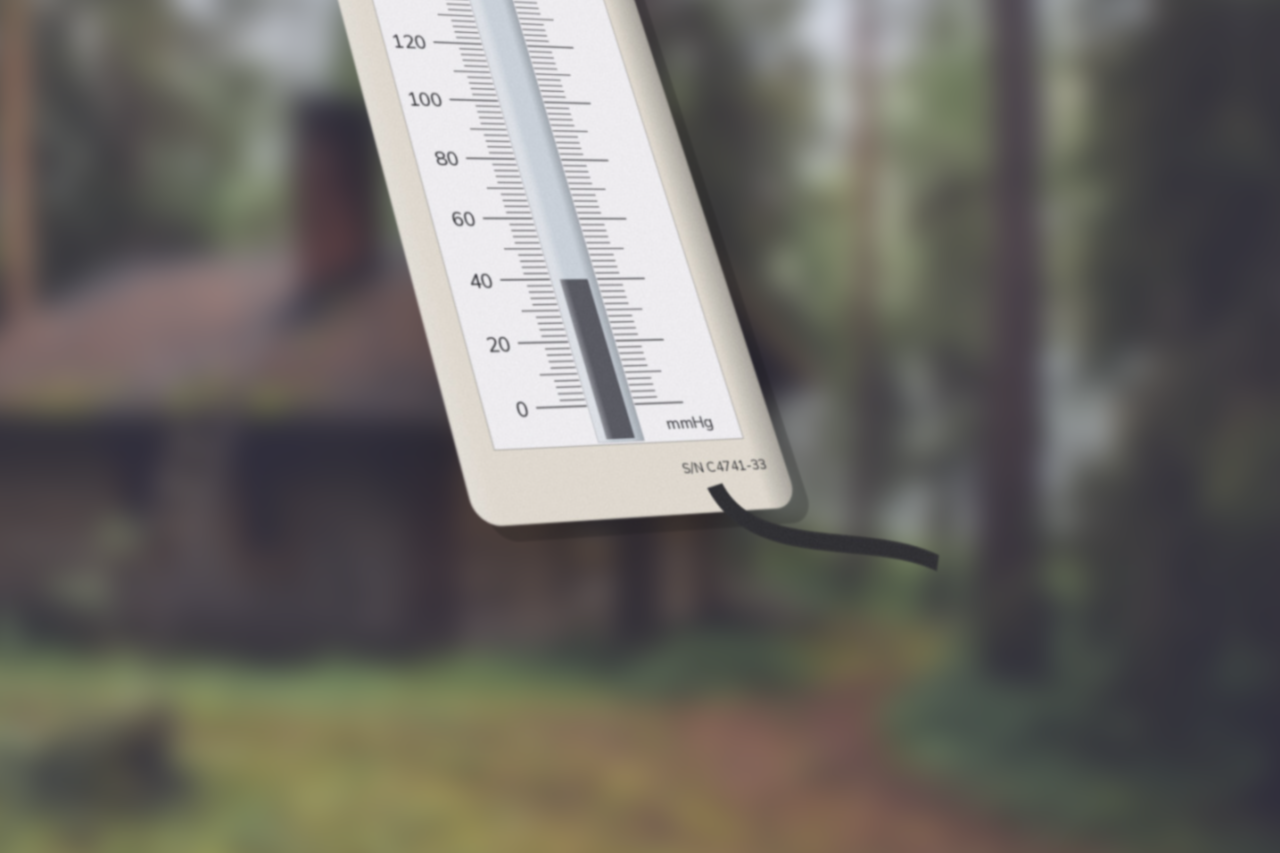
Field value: 40 mmHg
